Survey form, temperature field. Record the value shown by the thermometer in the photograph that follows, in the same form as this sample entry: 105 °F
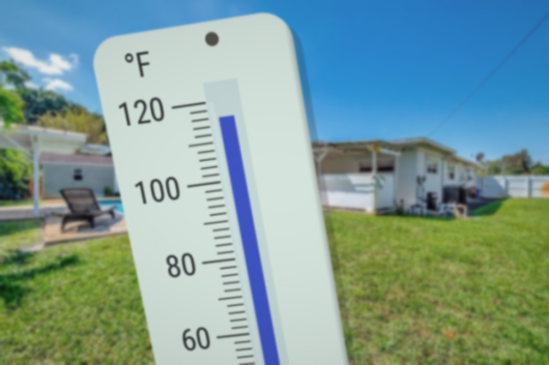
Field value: 116 °F
